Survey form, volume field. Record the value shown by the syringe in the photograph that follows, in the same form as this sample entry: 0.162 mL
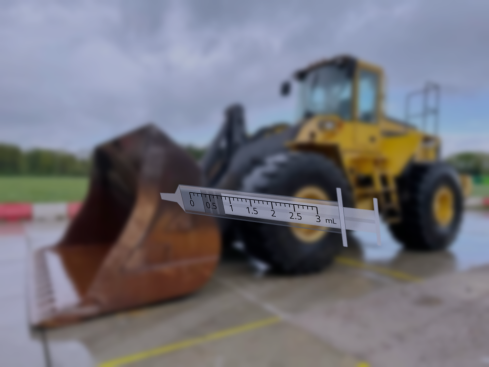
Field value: 0.3 mL
